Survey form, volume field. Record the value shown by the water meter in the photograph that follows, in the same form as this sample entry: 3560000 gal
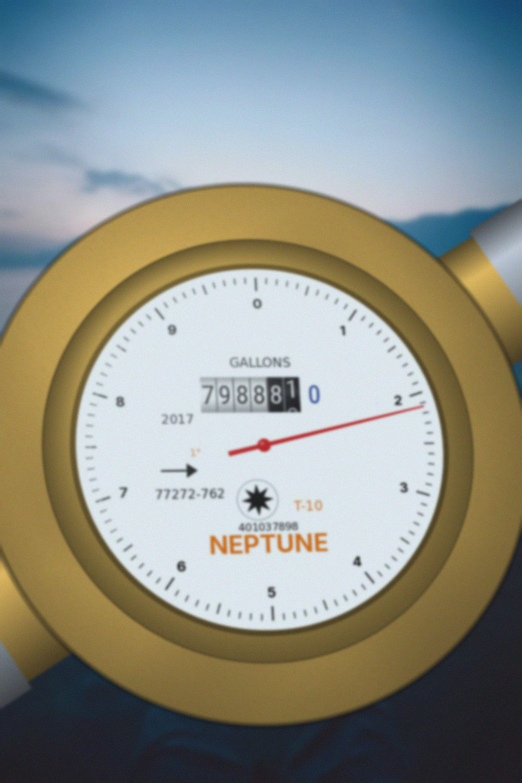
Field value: 7988812.1 gal
